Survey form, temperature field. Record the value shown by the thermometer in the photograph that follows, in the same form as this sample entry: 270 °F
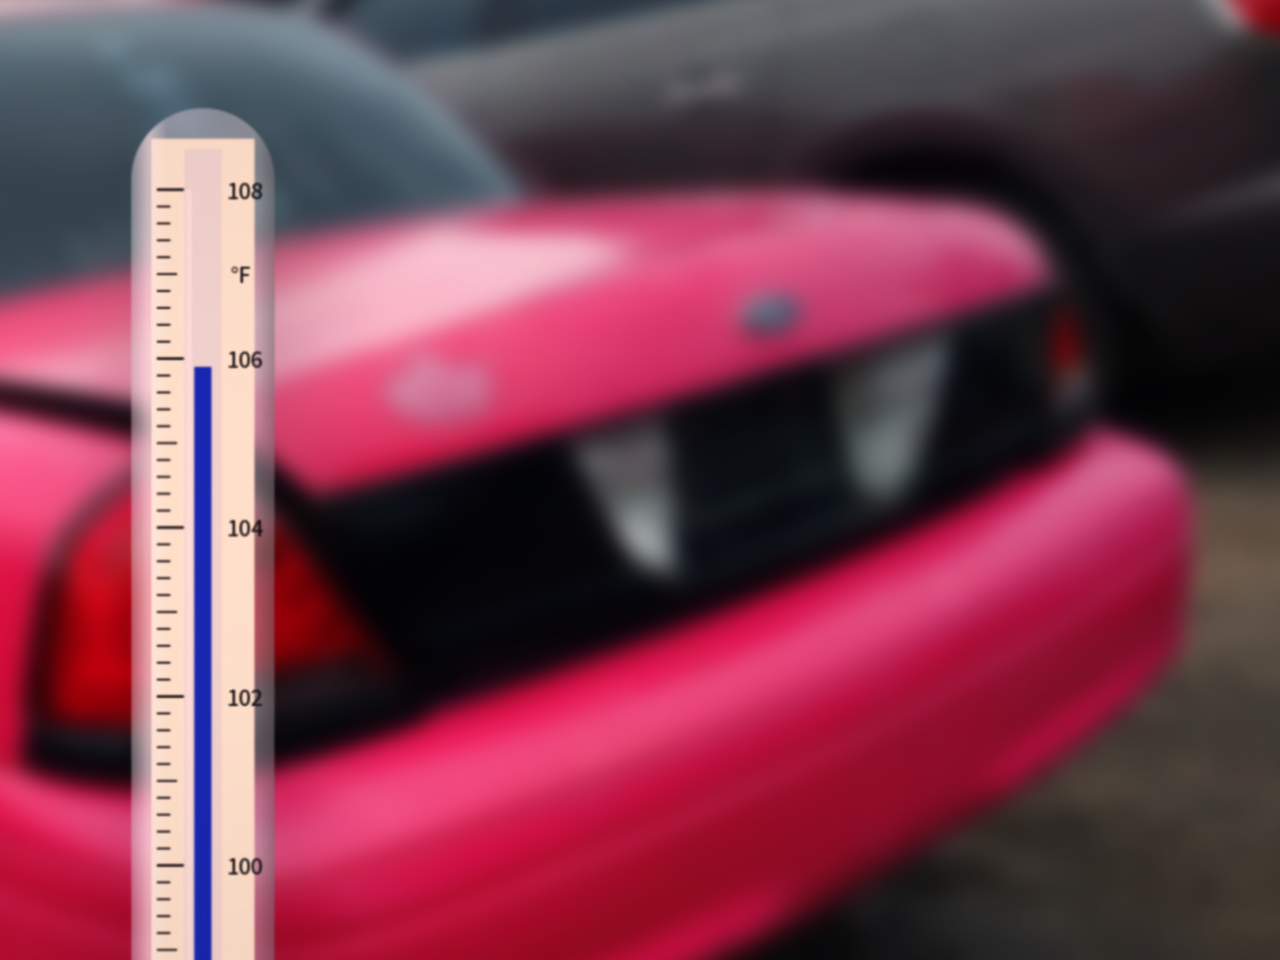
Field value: 105.9 °F
